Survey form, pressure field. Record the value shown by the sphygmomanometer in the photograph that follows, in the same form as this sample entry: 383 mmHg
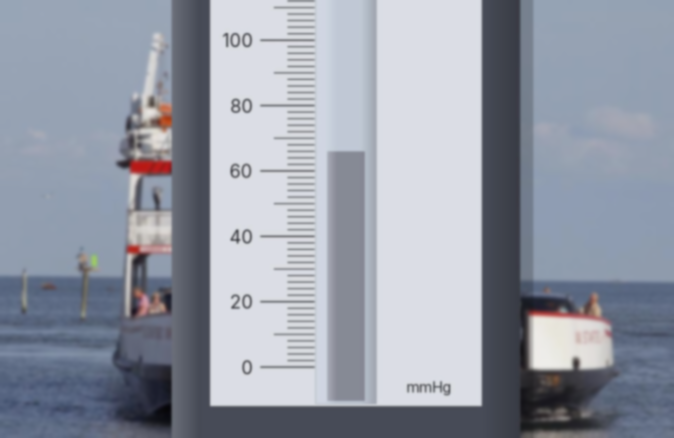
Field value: 66 mmHg
